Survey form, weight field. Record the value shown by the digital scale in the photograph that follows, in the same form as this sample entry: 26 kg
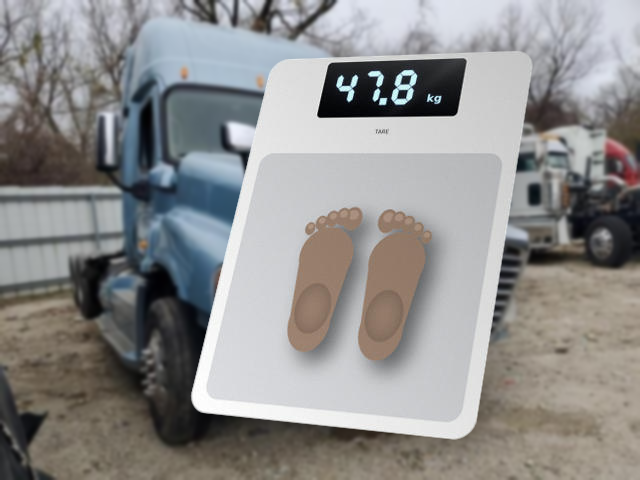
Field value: 47.8 kg
